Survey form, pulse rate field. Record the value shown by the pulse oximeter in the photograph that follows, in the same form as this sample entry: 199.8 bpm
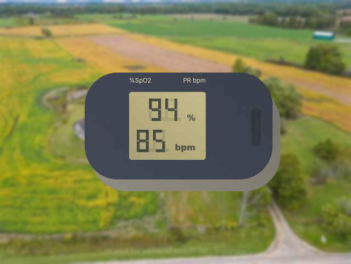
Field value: 85 bpm
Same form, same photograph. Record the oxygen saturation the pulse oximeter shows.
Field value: 94 %
